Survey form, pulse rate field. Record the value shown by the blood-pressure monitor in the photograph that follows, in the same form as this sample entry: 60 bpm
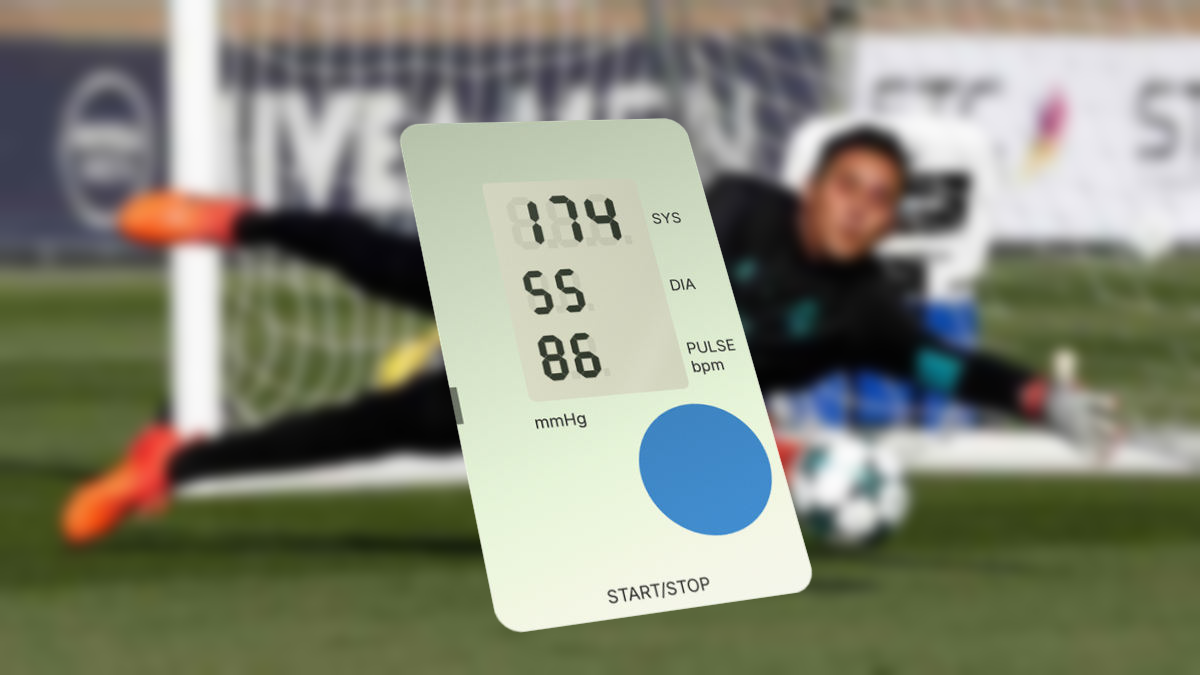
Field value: 86 bpm
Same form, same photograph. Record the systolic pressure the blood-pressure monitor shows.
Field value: 174 mmHg
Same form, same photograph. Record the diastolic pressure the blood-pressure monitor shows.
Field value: 55 mmHg
